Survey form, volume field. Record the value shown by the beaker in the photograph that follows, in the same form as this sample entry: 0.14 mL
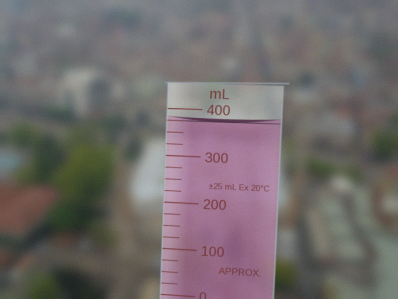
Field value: 375 mL
